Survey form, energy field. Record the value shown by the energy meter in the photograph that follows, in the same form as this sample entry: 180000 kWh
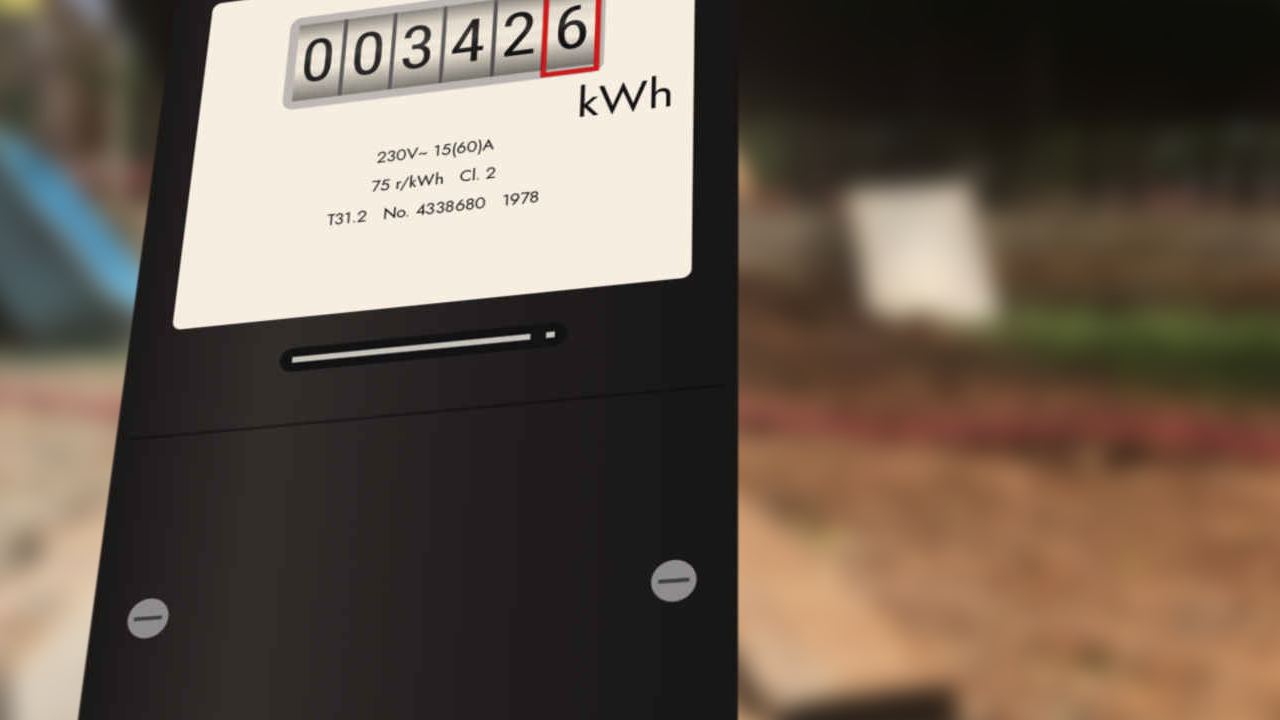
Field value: 342.6 kWh
